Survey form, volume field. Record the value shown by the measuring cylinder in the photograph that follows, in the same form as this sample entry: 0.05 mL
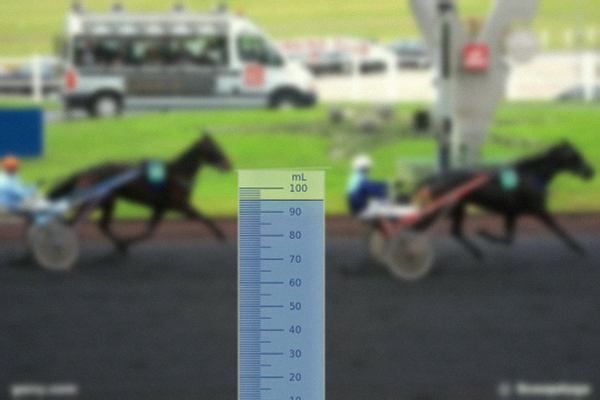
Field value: 95 mL
